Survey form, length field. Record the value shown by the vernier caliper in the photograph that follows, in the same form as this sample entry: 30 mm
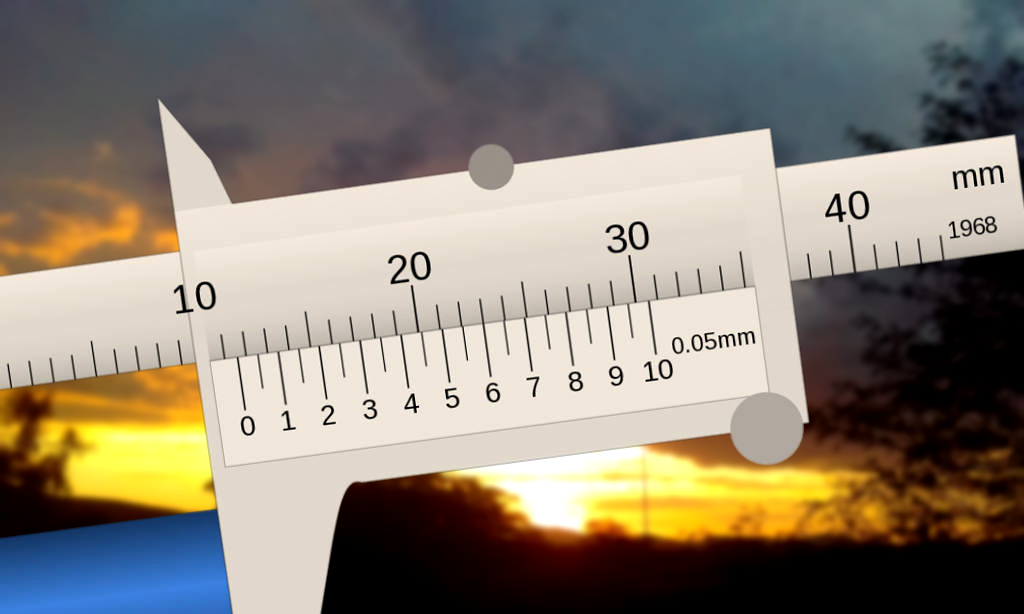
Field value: 11.6 mm
